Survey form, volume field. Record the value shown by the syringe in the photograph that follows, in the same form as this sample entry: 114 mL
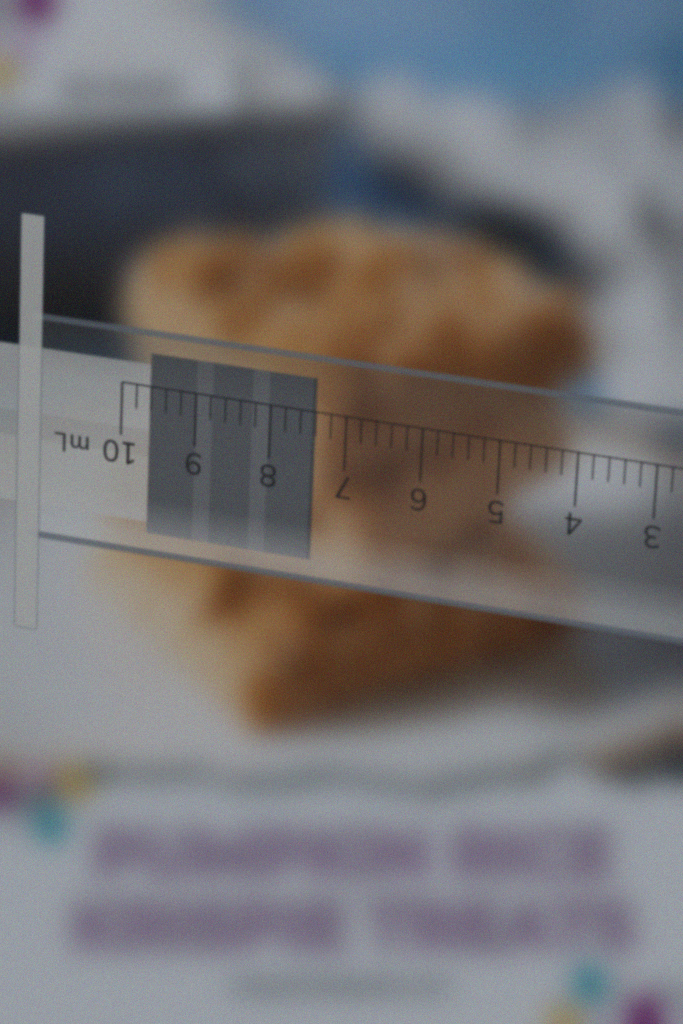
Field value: 7.4 mL
